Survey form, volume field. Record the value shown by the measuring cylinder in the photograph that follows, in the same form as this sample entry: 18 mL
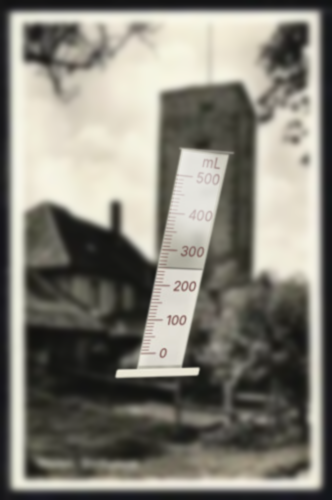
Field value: 250 mL
